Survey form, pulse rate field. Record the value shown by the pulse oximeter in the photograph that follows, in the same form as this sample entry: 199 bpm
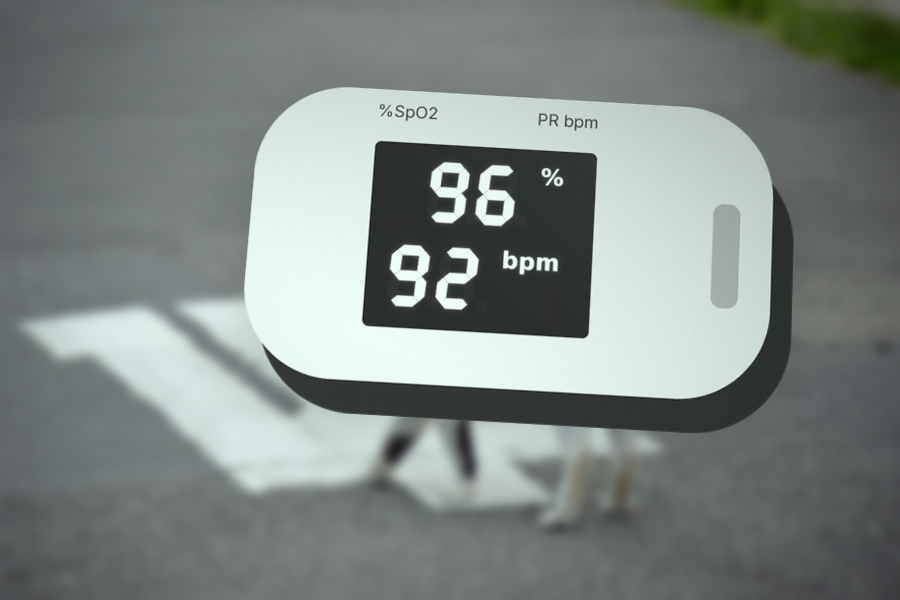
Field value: 92 bpm
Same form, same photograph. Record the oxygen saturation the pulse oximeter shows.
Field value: 96 %
